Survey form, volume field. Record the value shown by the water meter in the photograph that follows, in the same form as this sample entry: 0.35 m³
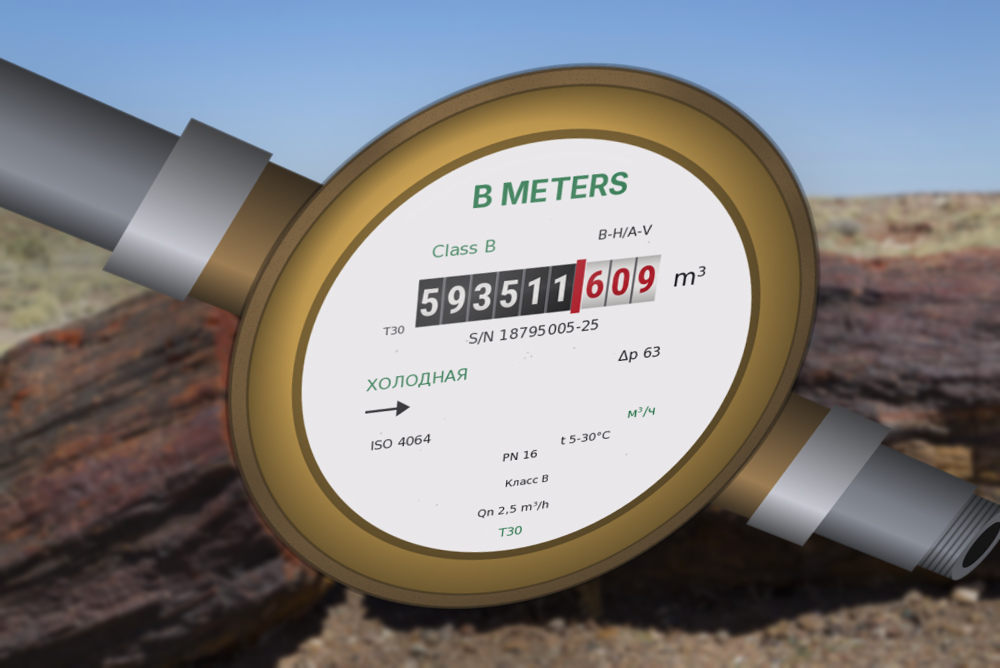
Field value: 593511.609 m³
